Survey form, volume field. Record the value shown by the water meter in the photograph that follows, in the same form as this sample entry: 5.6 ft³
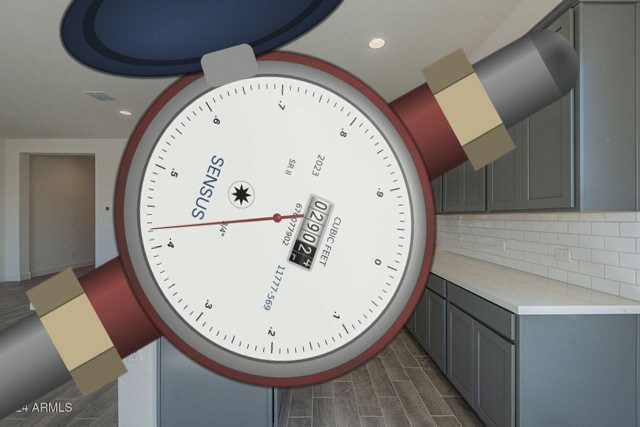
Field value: 29024.42 ft³
